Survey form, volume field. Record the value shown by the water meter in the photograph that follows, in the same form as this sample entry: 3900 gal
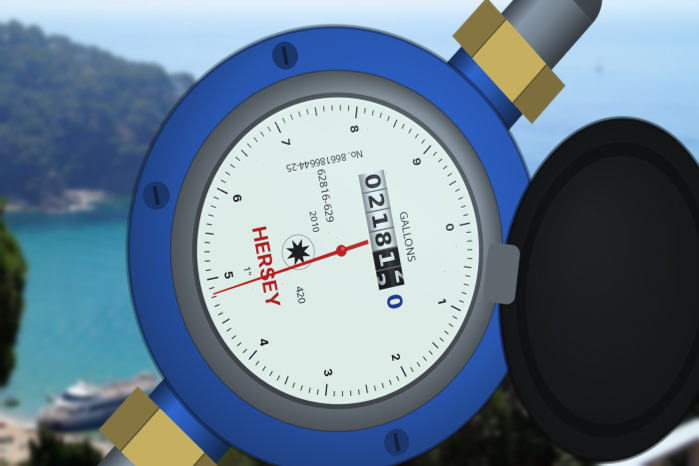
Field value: 218124.8 gal
